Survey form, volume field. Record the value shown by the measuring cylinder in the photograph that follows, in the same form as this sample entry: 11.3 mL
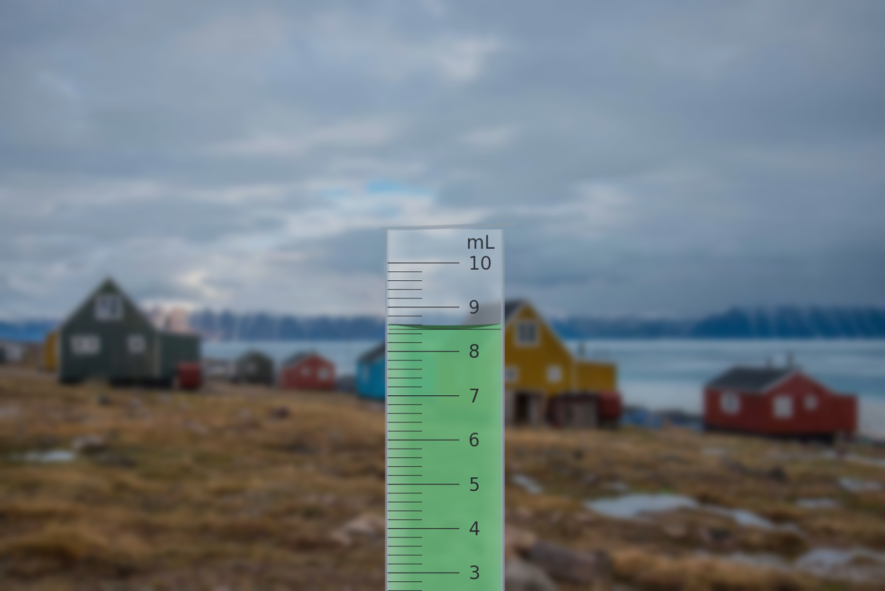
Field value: 8.5 mL
